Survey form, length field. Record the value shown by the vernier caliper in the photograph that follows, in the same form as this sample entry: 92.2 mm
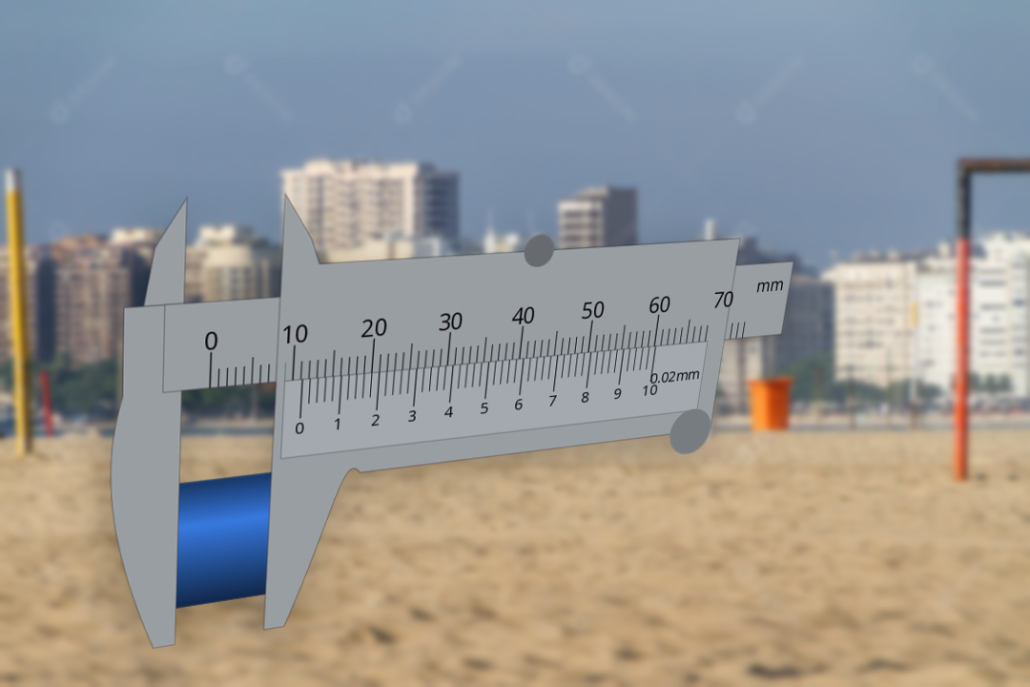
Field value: 11.2 mm
